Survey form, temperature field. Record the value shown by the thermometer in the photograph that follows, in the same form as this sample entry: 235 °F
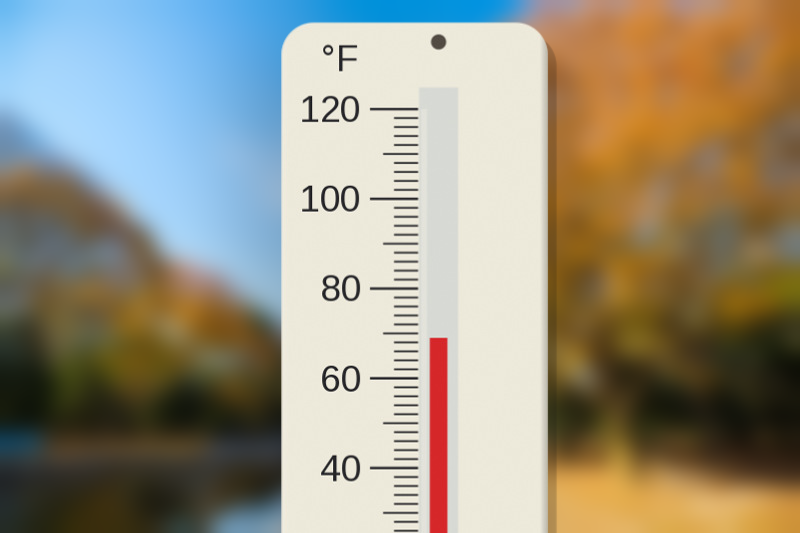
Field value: 69 °F
